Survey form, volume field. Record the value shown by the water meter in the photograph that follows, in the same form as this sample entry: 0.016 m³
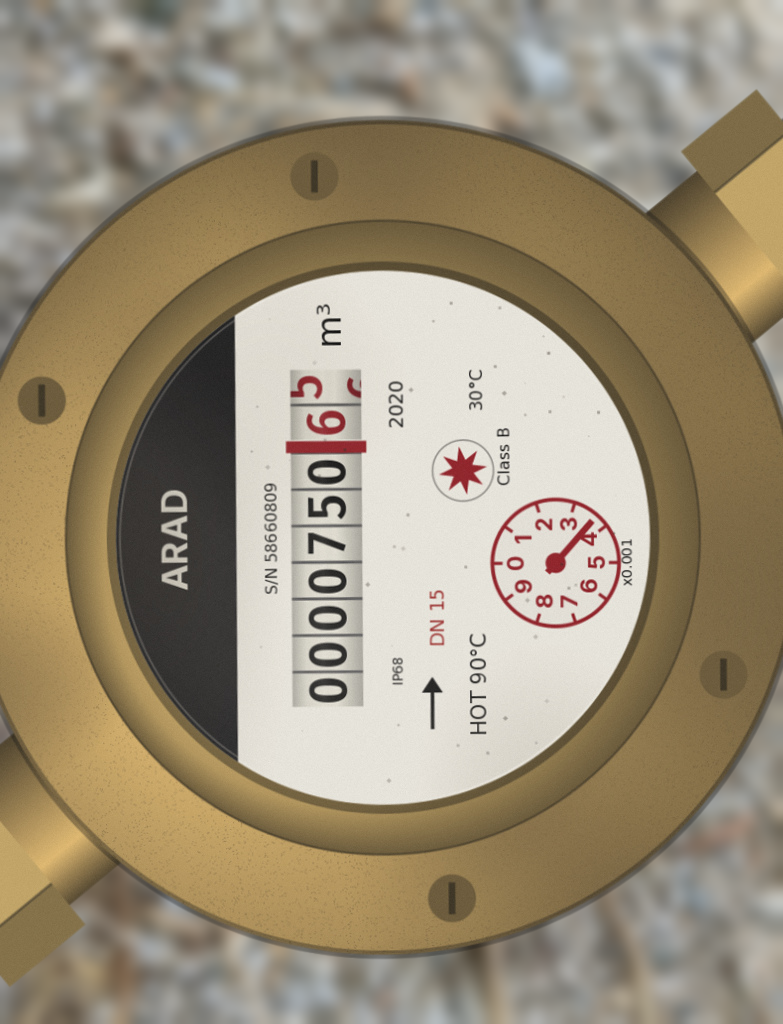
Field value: 750.653 m³
